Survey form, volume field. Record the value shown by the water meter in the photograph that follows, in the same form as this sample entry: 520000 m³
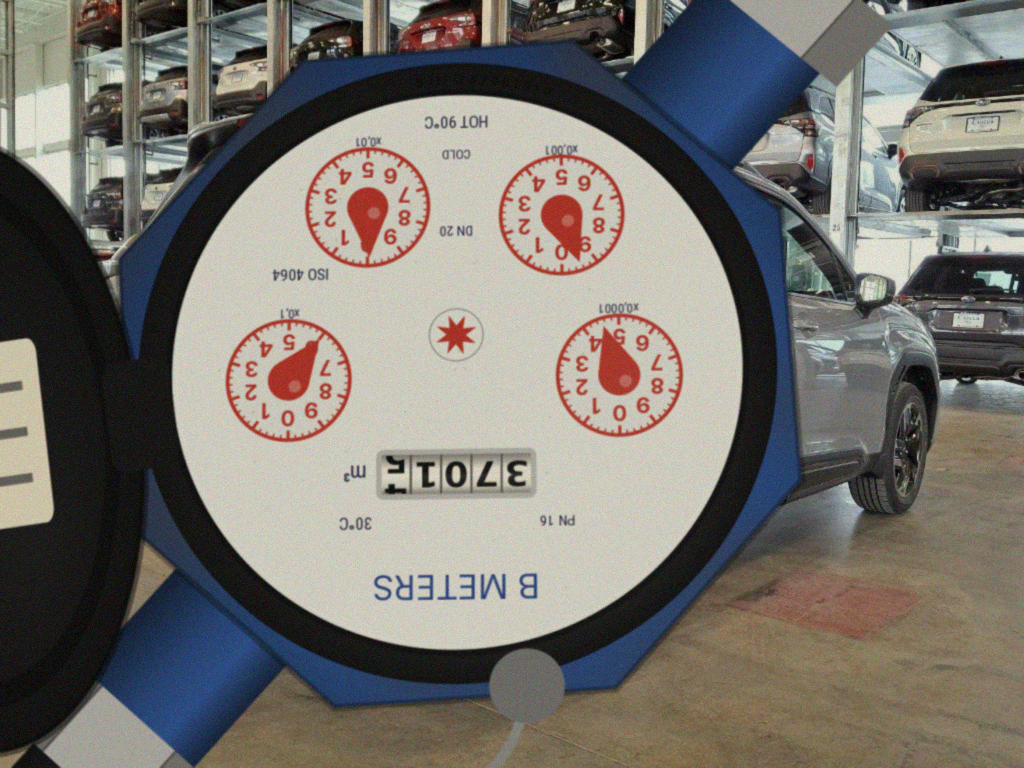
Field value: 37014.5994 m³
